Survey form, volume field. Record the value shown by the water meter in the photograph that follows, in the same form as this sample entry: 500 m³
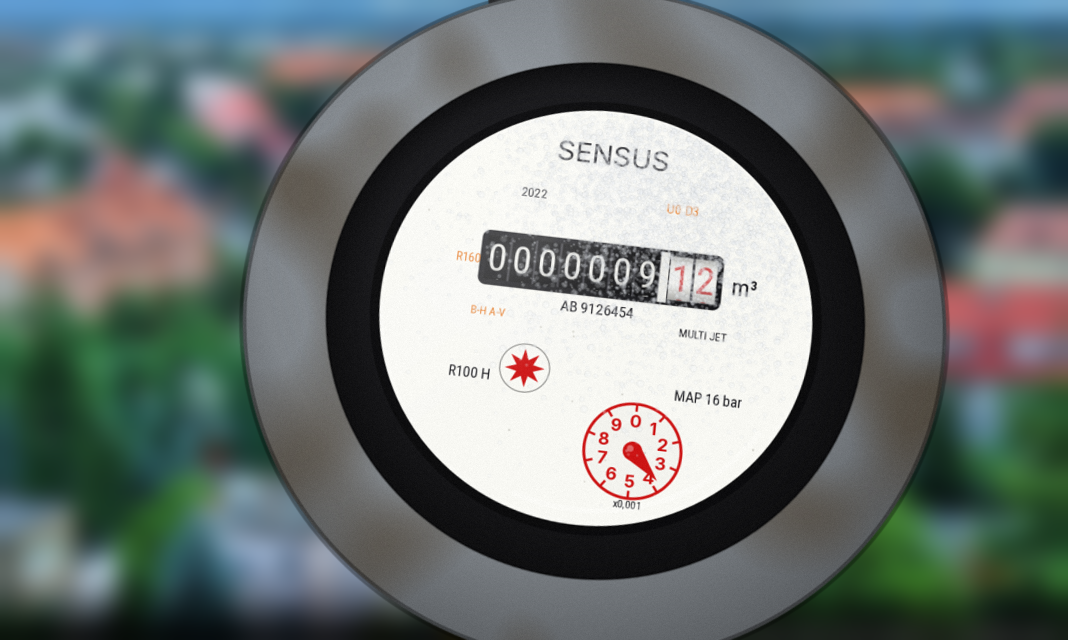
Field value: 9.123 m³
